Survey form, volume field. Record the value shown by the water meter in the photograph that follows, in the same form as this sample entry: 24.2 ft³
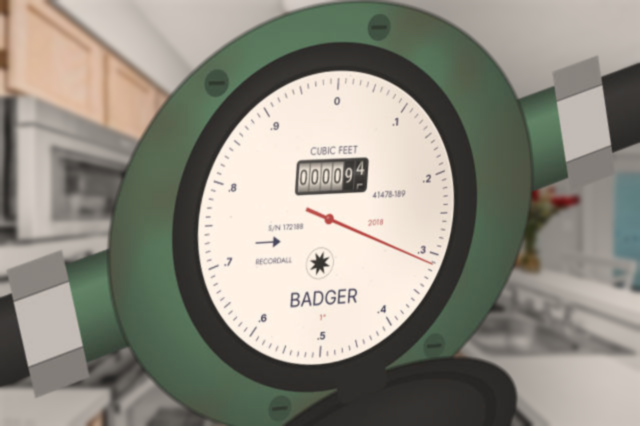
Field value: 94.31 ft³
